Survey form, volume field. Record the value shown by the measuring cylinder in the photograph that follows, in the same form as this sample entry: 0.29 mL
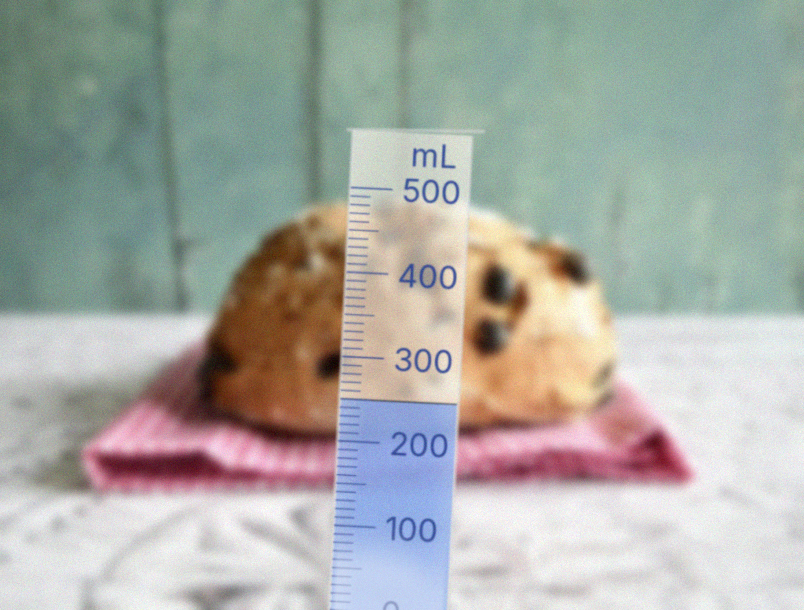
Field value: 250 mL
